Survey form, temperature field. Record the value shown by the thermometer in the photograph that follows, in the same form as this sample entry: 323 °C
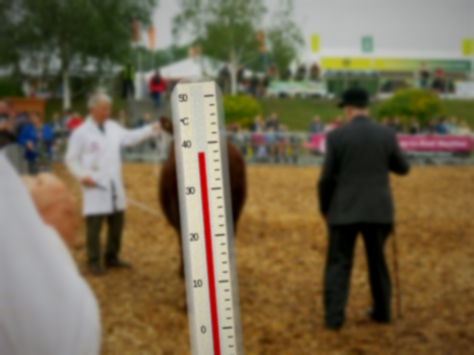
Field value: 38 °C
